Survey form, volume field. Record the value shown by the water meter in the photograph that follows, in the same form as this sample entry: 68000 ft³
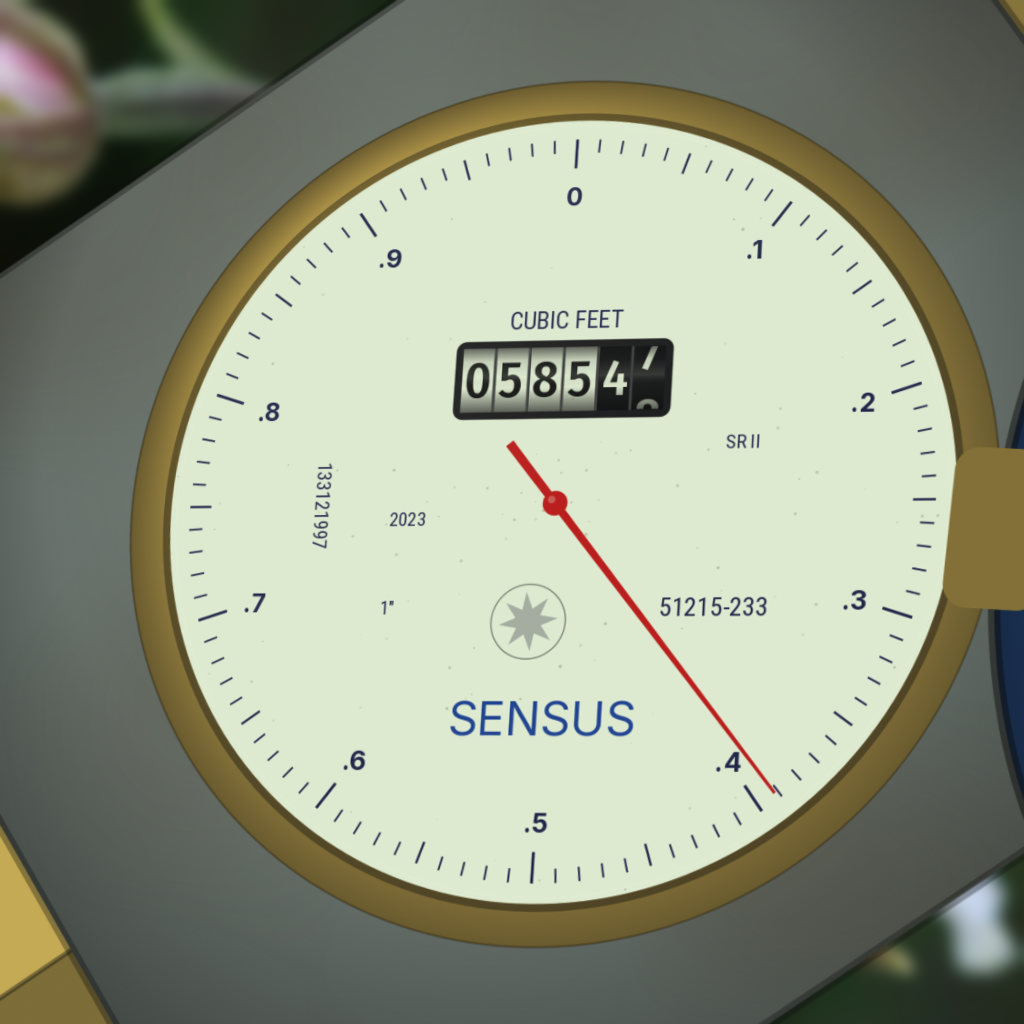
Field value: 58547.39 ft³
